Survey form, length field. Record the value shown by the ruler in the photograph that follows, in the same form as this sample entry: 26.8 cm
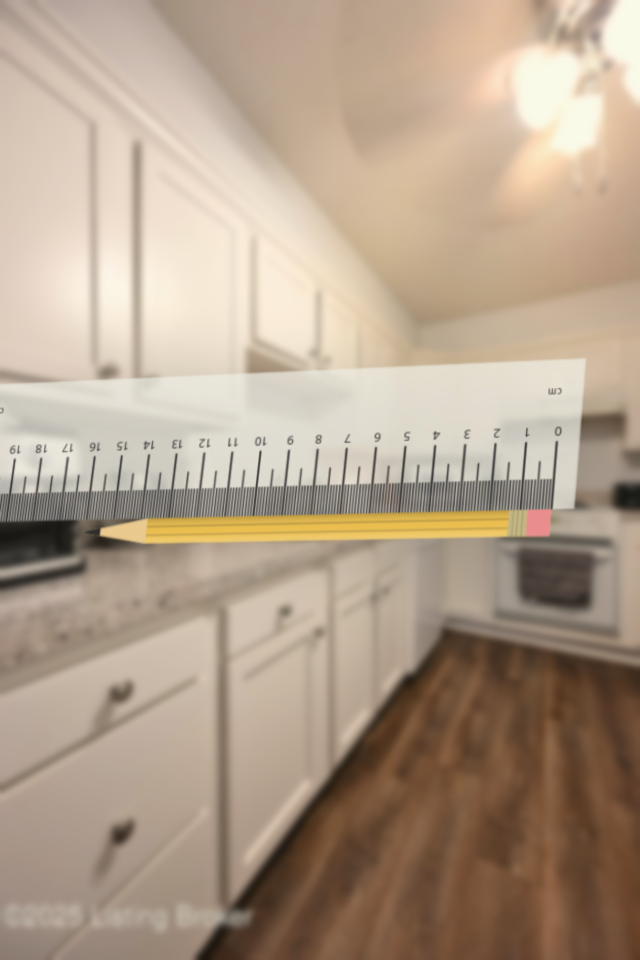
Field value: 16 cm
